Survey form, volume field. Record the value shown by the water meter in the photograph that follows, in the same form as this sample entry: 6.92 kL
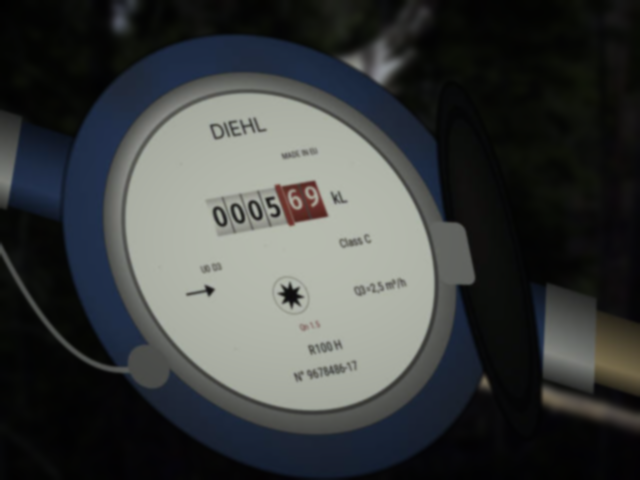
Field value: 5.69 kL
